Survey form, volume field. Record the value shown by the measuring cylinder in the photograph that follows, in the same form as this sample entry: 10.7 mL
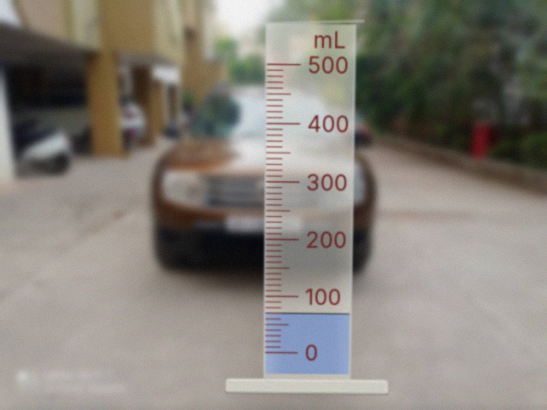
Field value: 70 mL
